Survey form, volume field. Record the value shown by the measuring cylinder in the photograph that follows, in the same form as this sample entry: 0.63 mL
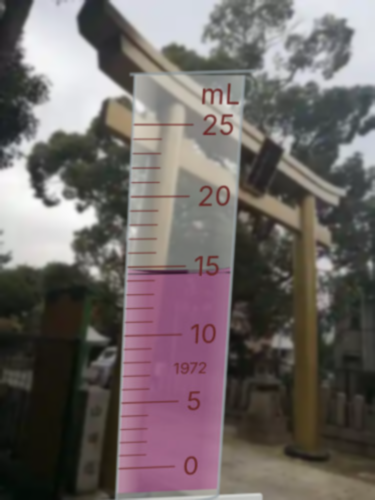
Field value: 14.5 mL
